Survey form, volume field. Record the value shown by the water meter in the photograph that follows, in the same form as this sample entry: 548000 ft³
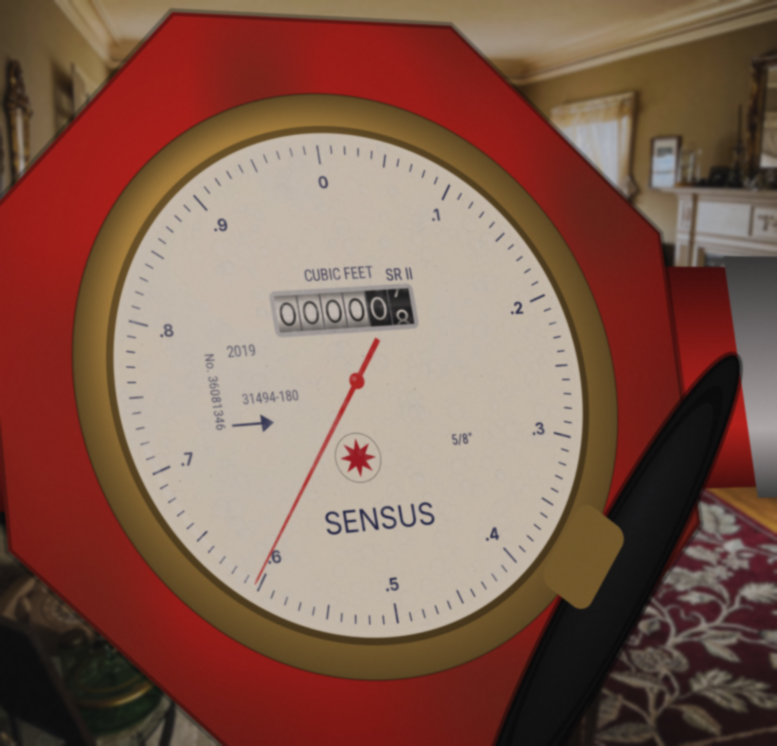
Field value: 7.60 ft³
